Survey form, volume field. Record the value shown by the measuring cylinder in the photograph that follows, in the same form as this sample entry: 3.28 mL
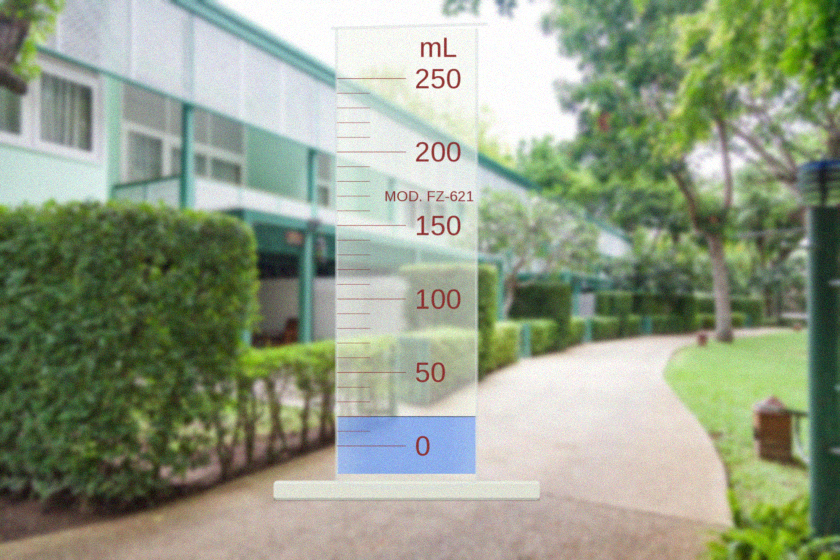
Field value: 20 mL
